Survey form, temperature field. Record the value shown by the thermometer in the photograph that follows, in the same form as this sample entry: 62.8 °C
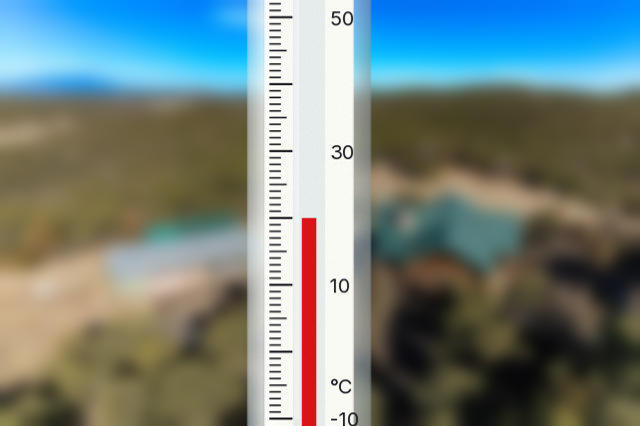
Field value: 20 °C
